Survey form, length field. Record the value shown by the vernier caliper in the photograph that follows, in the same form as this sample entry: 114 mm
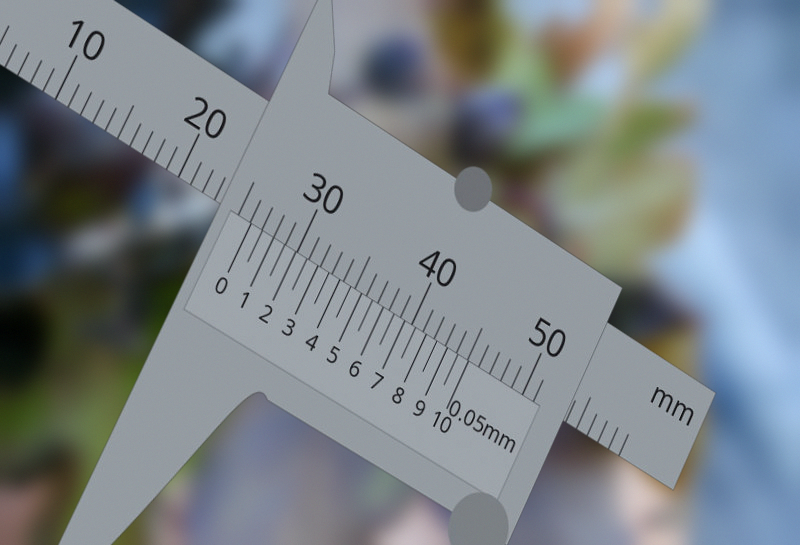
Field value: 26.1 mm
